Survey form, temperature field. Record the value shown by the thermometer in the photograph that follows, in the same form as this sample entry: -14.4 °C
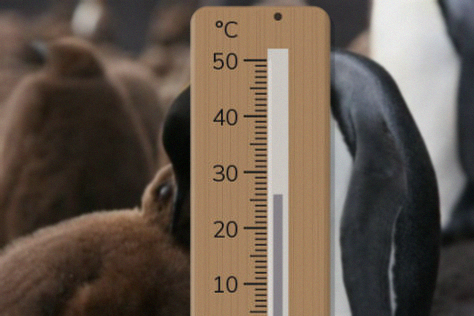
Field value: 26 °C
